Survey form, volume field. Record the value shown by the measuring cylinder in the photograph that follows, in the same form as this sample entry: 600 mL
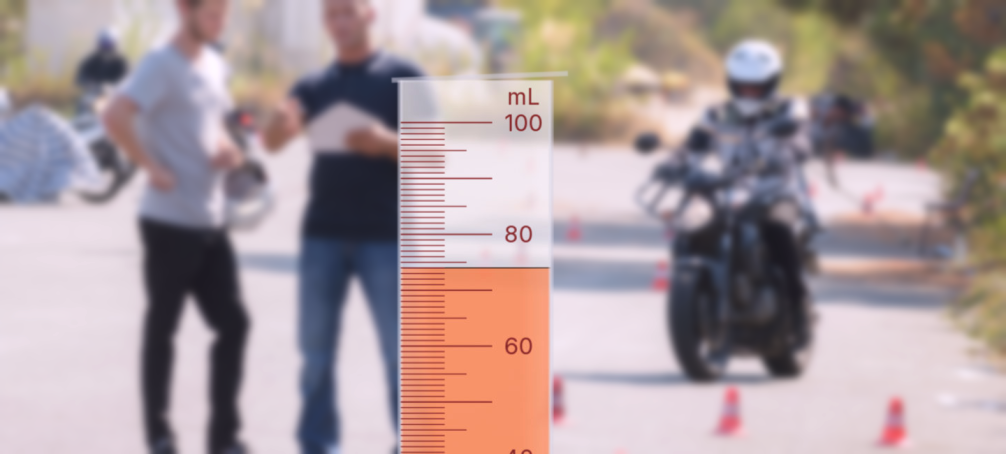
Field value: 74 mL
